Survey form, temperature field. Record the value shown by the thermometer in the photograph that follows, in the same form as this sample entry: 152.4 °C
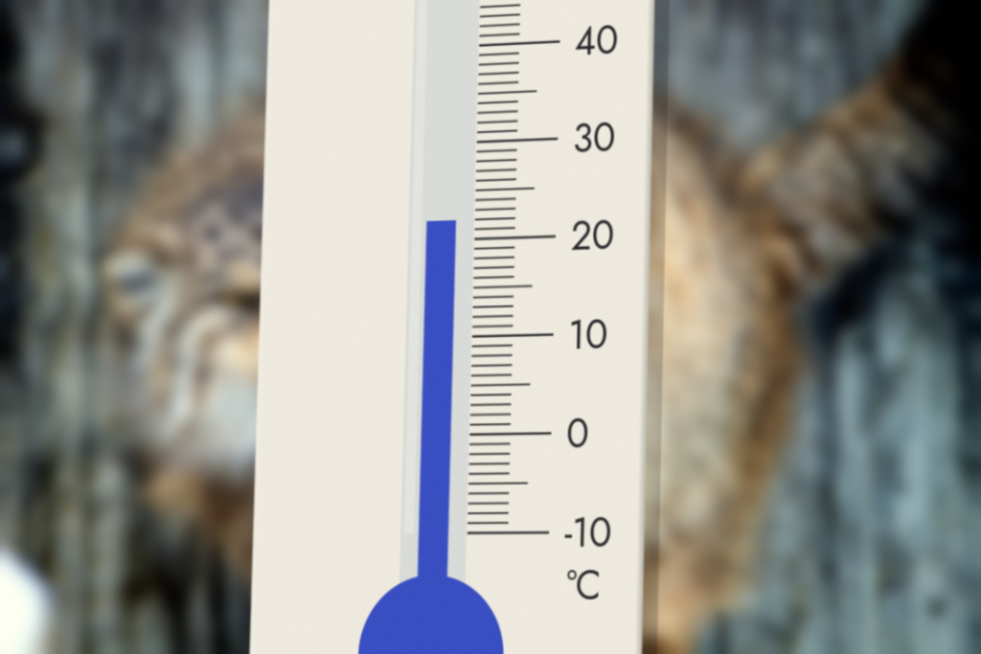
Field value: 22 °C
